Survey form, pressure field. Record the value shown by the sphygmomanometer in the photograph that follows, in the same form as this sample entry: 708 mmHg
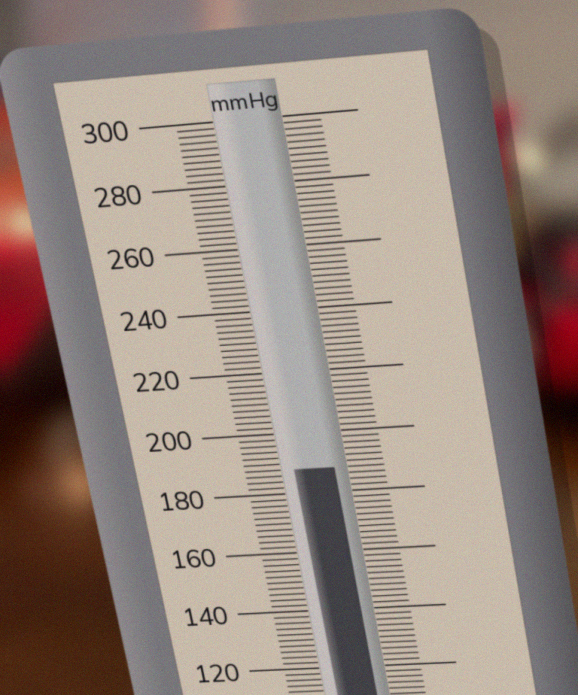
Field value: 188 mmHg
